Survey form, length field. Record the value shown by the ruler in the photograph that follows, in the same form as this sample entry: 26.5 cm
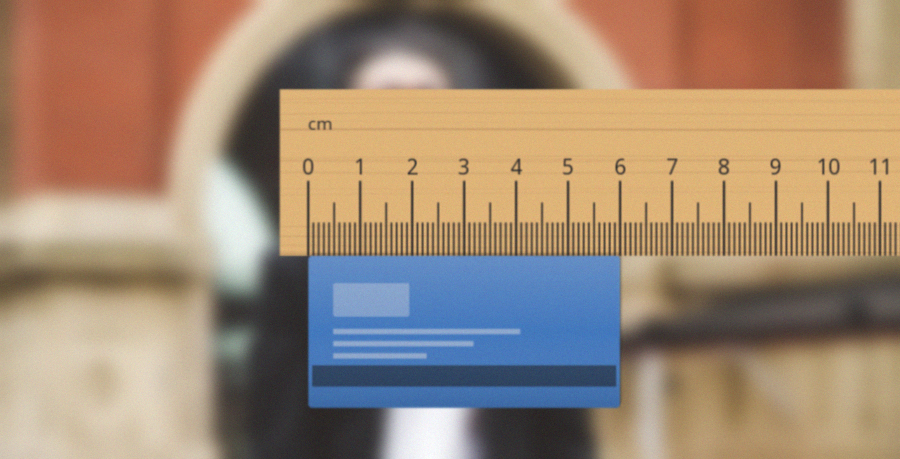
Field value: 6 cm
